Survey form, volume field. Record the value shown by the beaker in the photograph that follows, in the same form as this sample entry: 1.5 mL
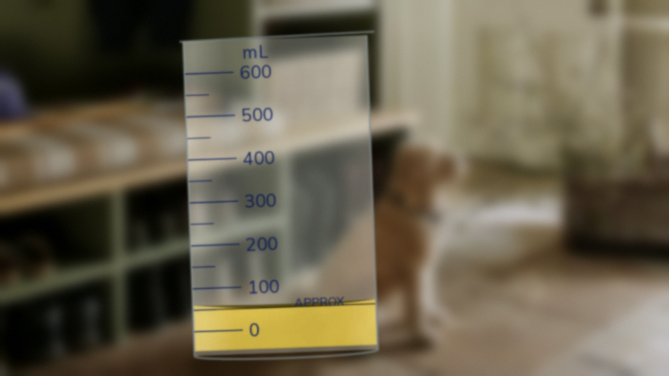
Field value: 50 mL
